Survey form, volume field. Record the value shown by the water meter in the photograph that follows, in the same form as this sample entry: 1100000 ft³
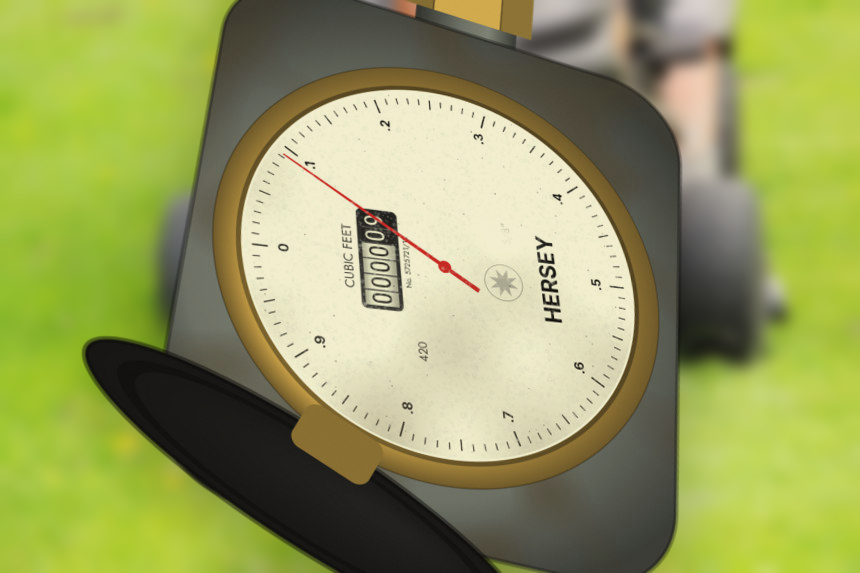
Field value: 9.09 ft³
